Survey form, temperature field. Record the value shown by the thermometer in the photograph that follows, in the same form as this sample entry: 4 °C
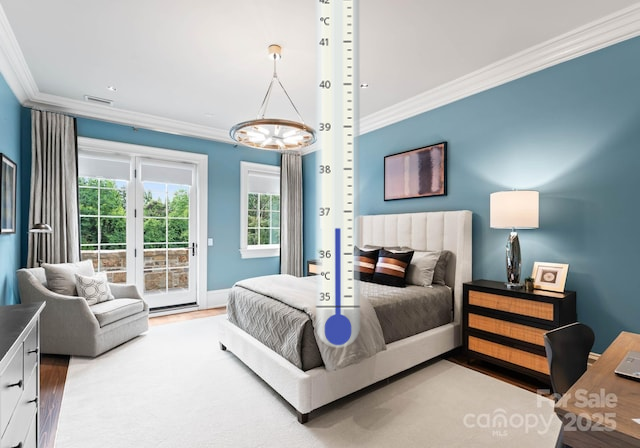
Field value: 36.6 °C
